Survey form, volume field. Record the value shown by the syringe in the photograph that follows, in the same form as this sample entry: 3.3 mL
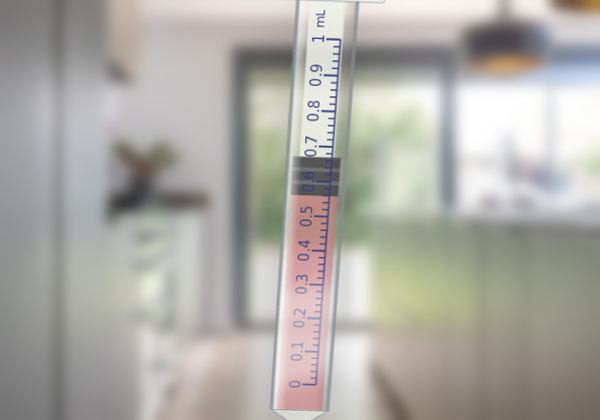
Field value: 0.56 mL
